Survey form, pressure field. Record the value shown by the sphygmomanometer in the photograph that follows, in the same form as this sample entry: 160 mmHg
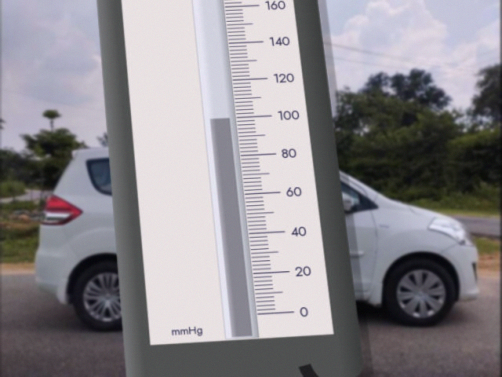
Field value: 100 mmHg
